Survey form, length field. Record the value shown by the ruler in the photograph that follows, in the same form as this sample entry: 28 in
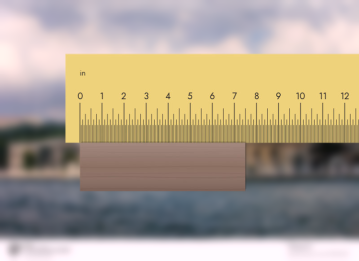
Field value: 7.5 in
